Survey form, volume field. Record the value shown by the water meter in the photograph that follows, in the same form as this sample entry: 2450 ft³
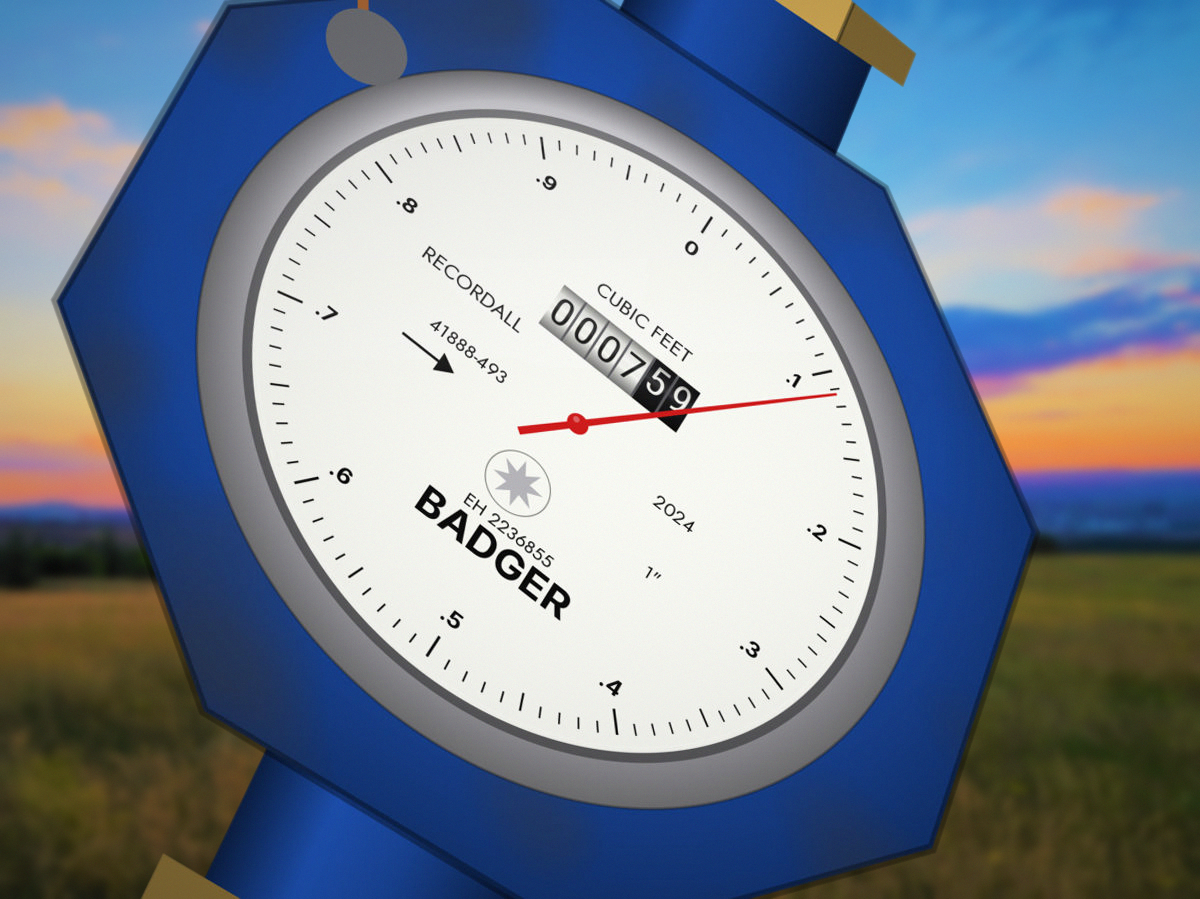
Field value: 759.11 ft³
